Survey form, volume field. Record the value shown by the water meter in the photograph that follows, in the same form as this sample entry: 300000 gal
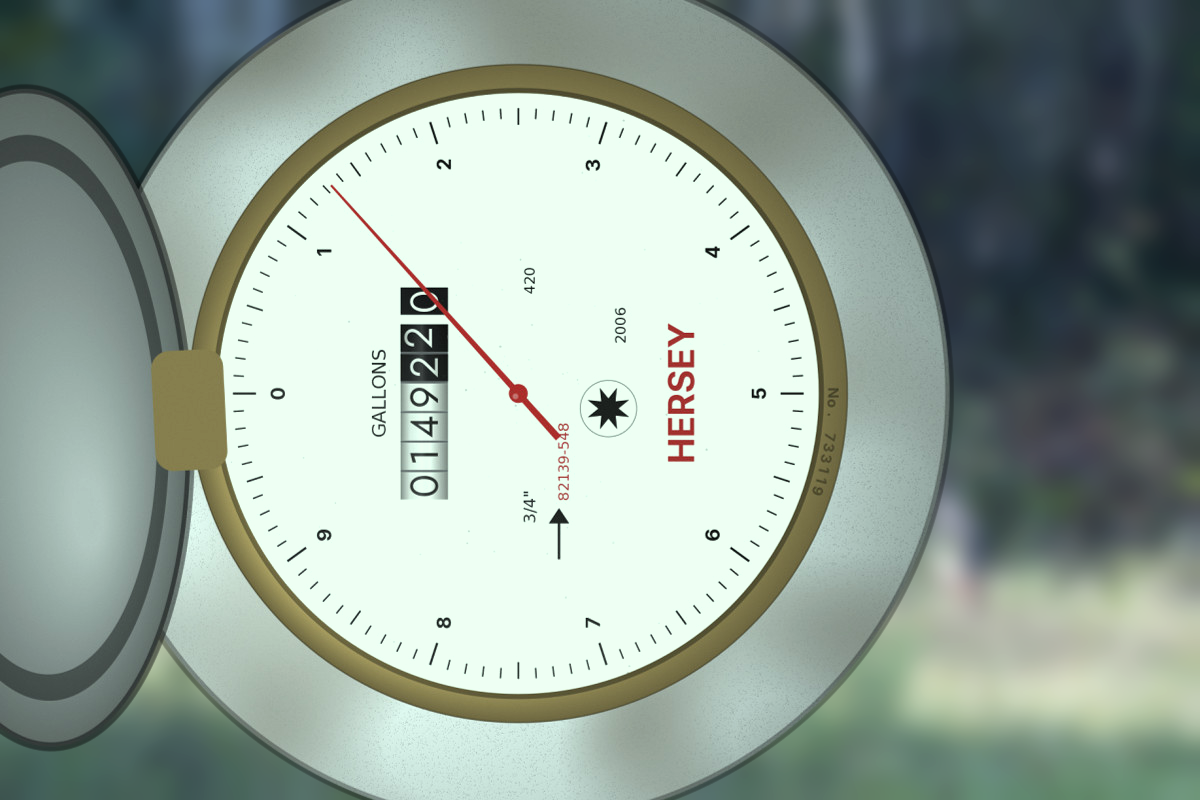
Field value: 149221.3 gal
